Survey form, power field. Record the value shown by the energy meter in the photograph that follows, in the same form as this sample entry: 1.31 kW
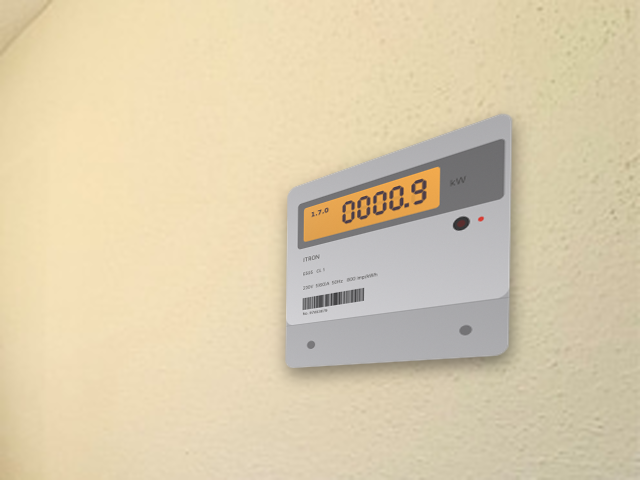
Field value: 0.9 kW
